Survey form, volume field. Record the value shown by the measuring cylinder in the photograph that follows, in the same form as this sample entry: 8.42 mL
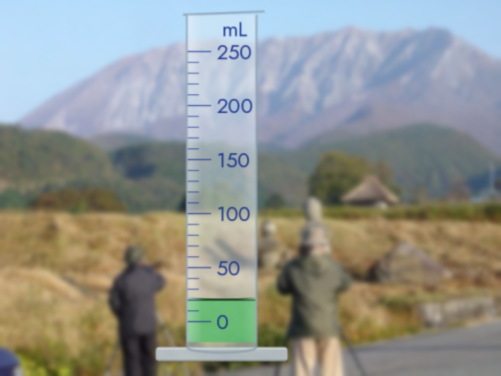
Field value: 20 mL
